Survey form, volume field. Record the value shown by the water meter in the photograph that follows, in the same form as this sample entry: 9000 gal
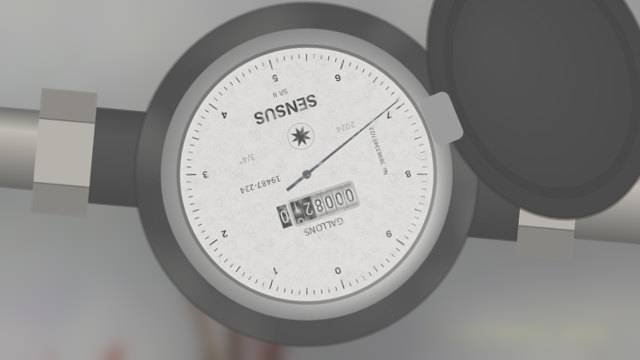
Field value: 8206.9 gal
